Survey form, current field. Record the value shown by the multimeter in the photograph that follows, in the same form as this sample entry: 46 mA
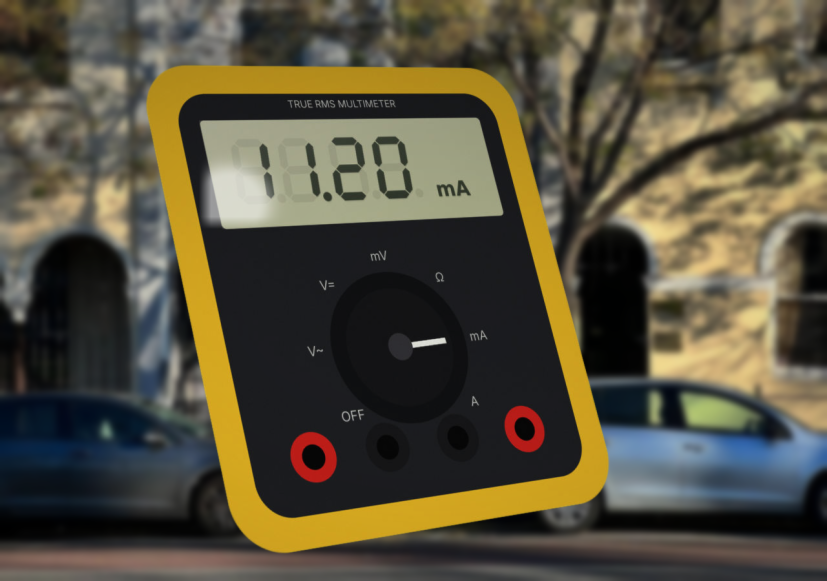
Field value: 11.20 mA
